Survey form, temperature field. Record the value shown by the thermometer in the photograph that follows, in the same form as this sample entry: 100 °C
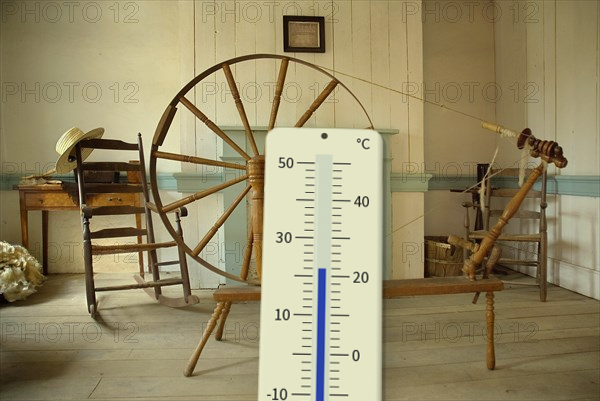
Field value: 22 °C
